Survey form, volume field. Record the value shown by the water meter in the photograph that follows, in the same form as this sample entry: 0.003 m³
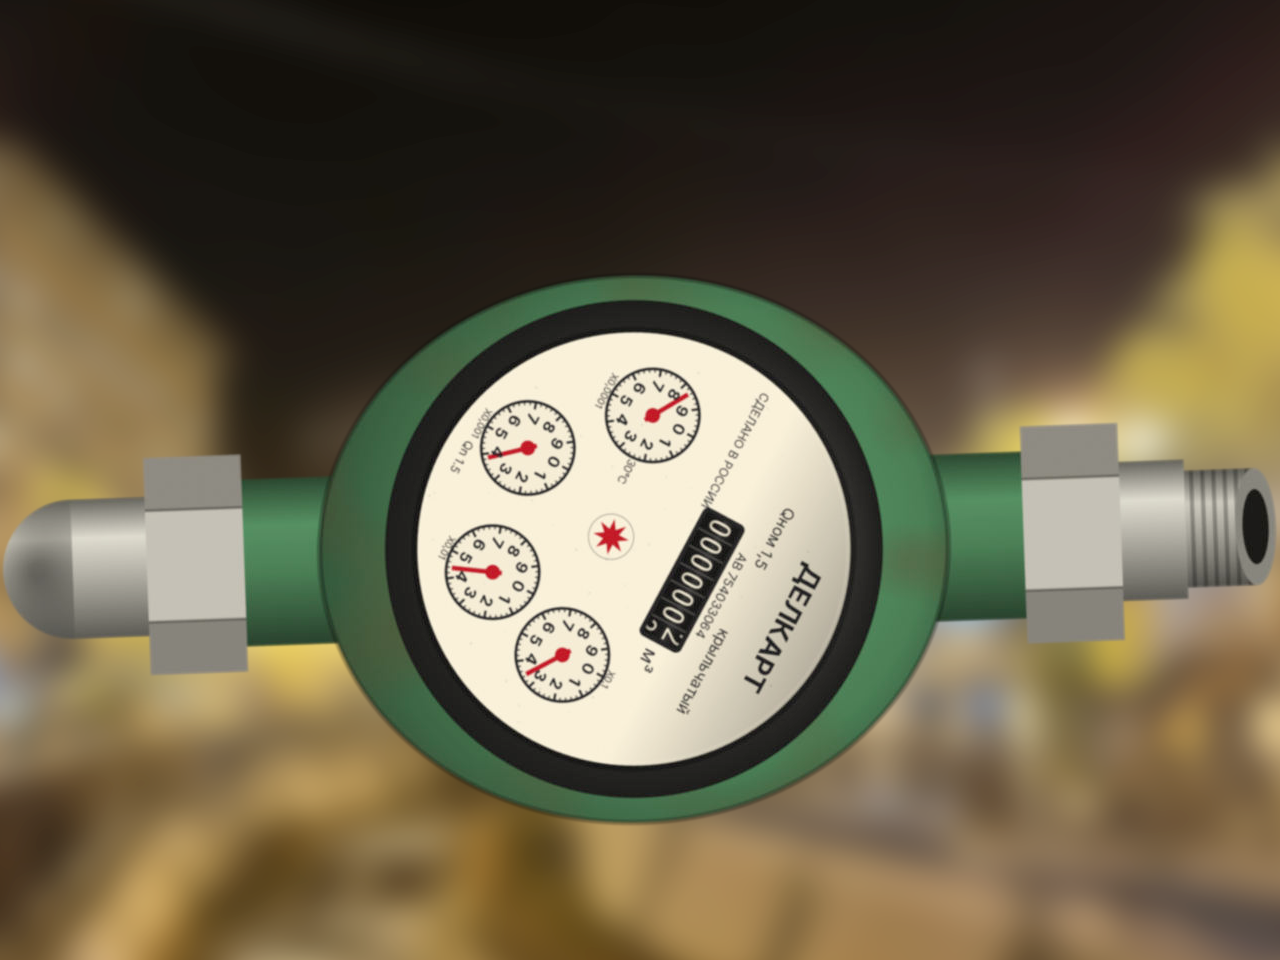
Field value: 2.3438 m³
